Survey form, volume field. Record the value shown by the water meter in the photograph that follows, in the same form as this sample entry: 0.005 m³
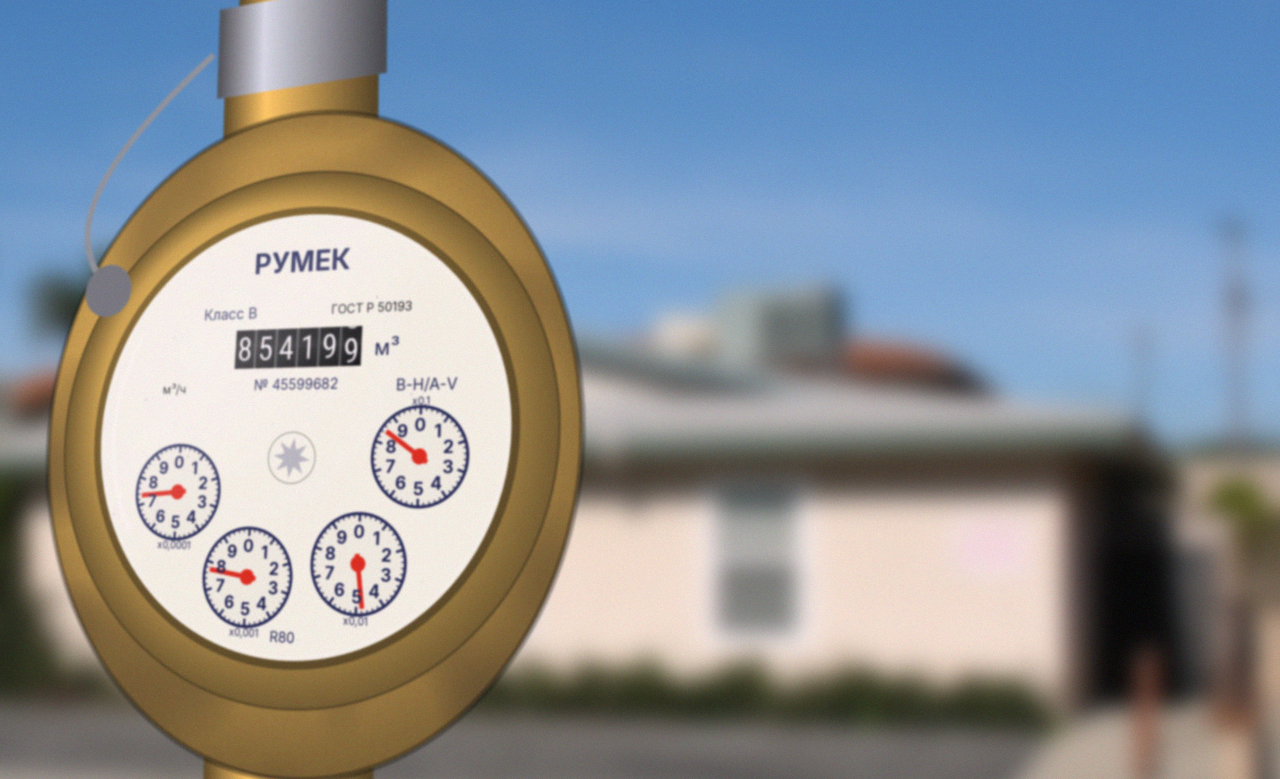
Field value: 854198.8477 m³
